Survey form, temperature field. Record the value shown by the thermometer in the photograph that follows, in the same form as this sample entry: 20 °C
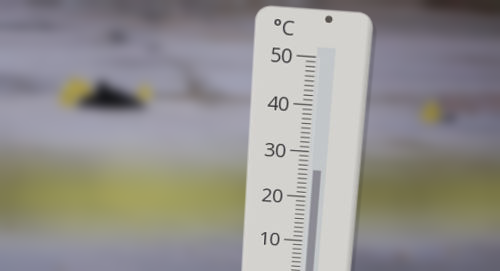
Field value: 26 °C
